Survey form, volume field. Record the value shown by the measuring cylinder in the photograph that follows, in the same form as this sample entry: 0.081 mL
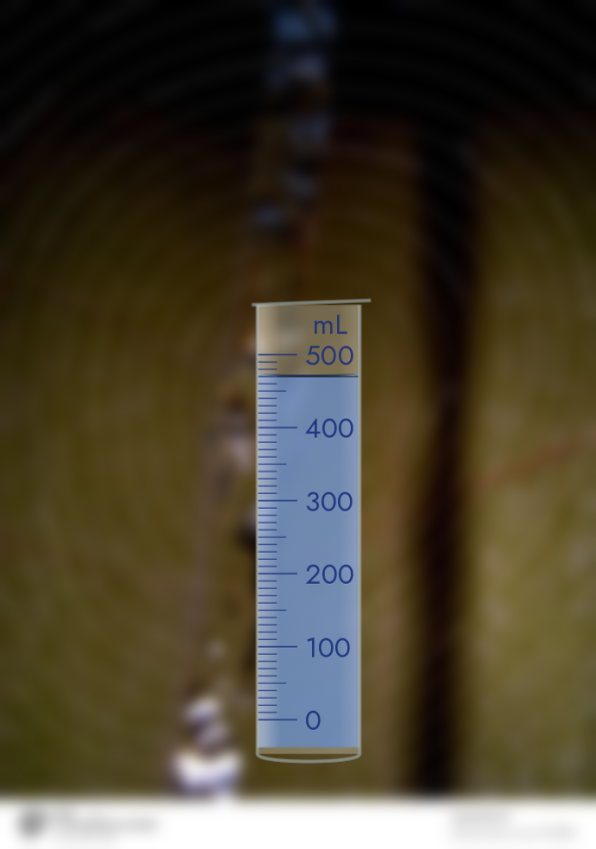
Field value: 470 mL
